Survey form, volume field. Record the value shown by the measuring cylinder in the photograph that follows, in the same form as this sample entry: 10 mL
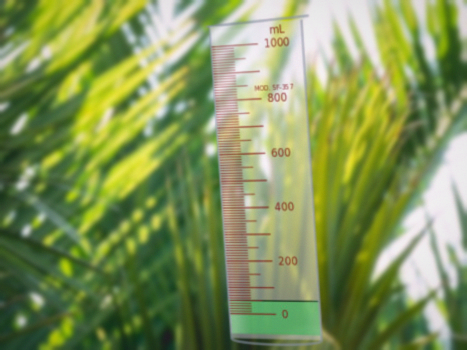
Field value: 50 mL
